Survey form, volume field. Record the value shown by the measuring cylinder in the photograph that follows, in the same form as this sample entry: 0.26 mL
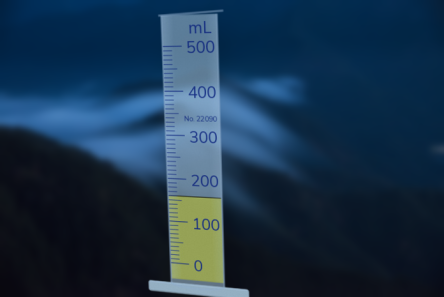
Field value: 160 mL
